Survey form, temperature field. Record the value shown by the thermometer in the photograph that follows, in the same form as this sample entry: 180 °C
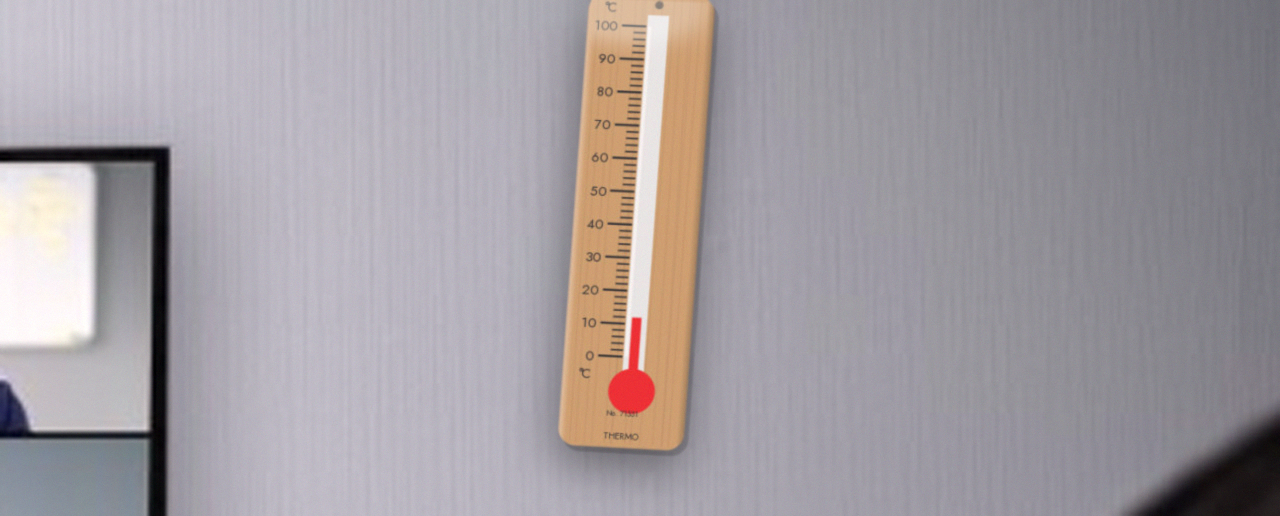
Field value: 12 °C
